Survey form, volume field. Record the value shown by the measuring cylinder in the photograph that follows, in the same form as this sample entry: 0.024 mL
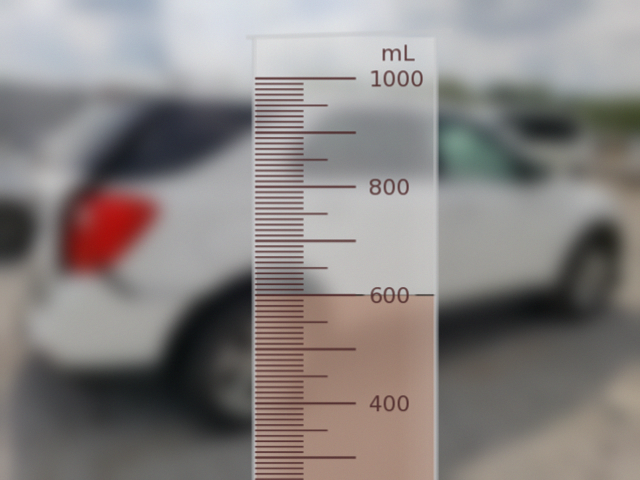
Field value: 600 mL
